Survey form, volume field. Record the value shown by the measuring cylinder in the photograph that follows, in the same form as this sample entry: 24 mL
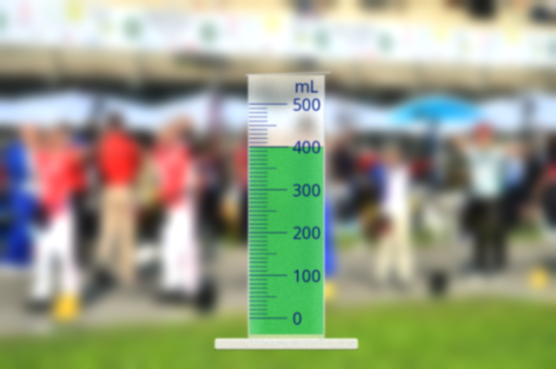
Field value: 400 mL
